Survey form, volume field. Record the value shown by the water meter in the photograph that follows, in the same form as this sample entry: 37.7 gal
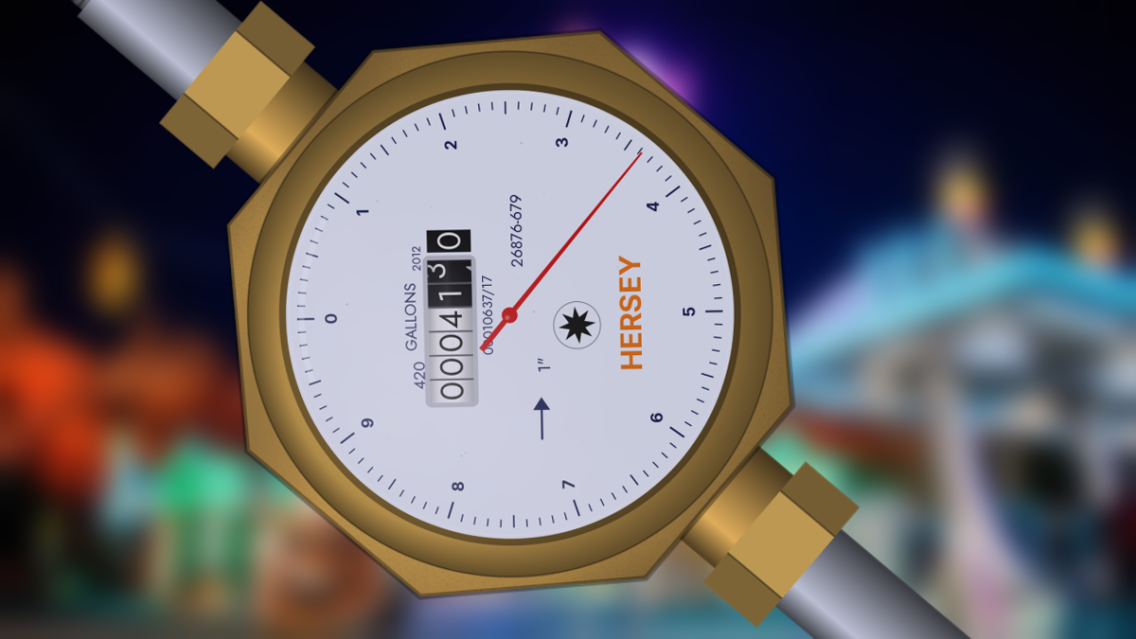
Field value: 4133.6 gal
